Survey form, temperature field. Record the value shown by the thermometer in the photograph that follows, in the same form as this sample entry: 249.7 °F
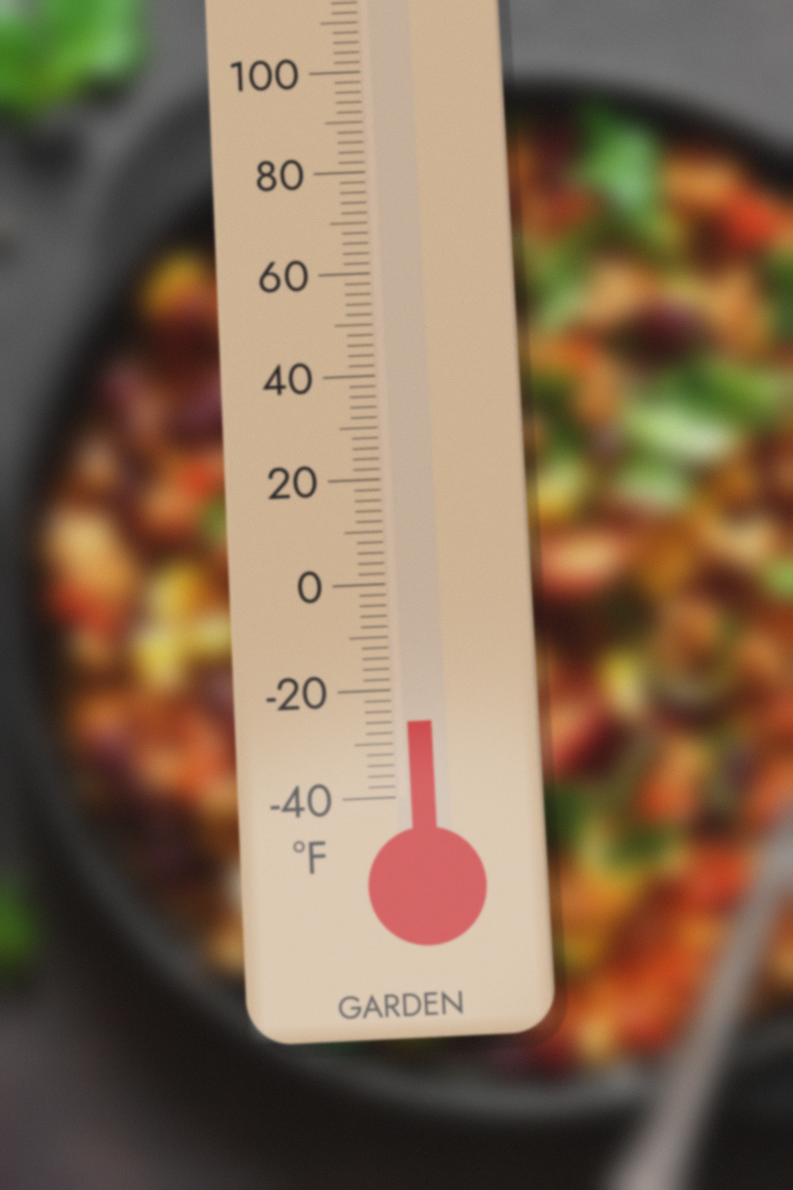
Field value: -26 °F
